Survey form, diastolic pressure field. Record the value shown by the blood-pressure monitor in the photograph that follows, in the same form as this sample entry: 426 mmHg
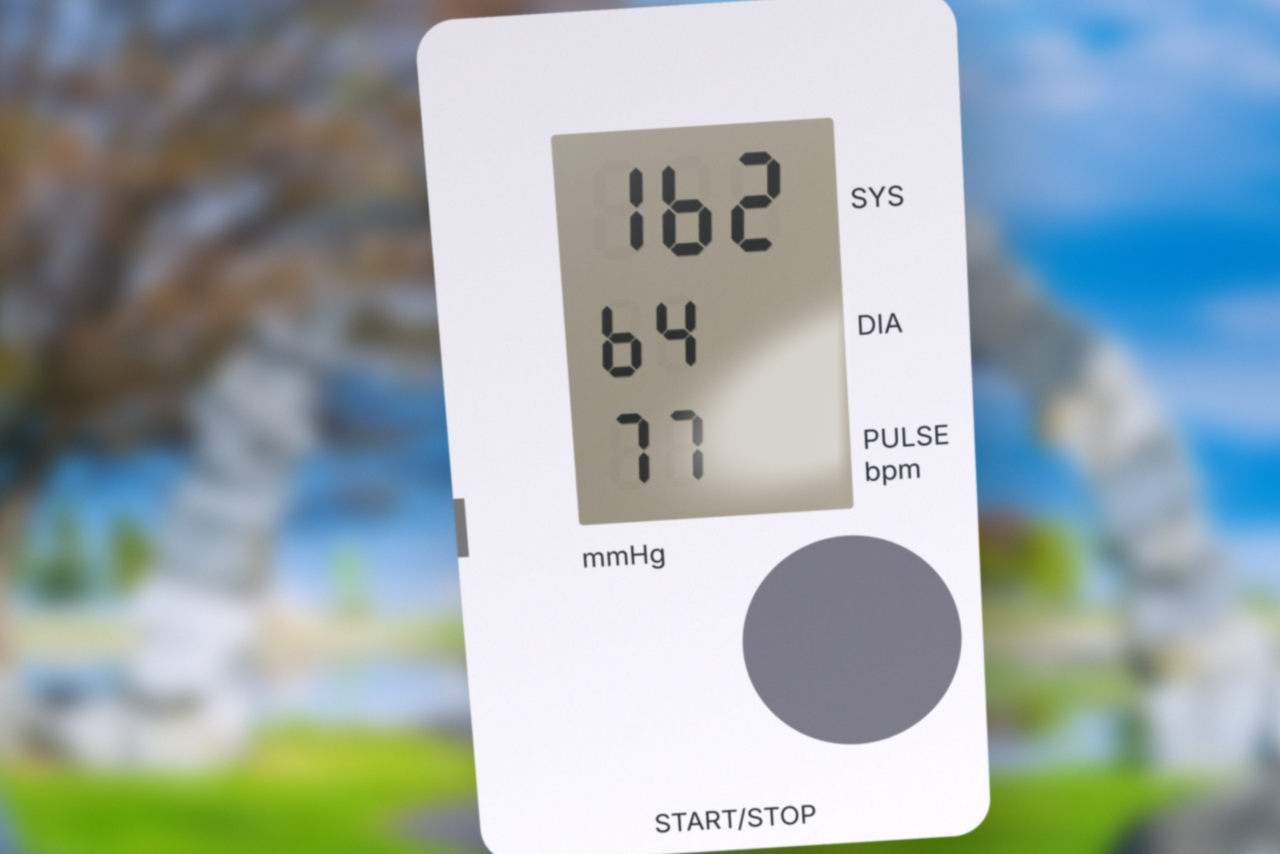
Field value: 64 mmHg
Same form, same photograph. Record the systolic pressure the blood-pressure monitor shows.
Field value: 162 mmHg
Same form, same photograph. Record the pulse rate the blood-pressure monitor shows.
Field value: 77 bpm
